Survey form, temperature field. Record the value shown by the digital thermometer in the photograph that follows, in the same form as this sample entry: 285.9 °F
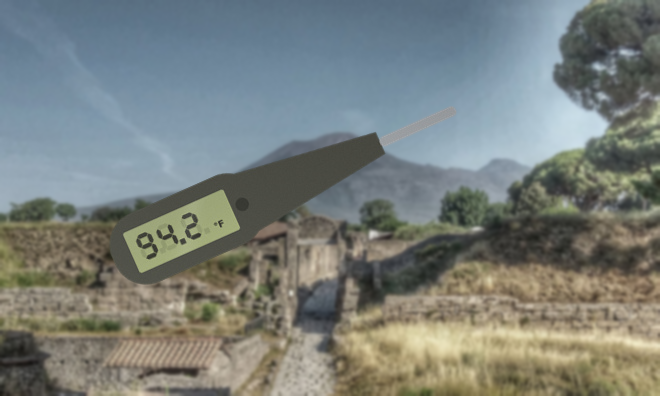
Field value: 94.2 °F
